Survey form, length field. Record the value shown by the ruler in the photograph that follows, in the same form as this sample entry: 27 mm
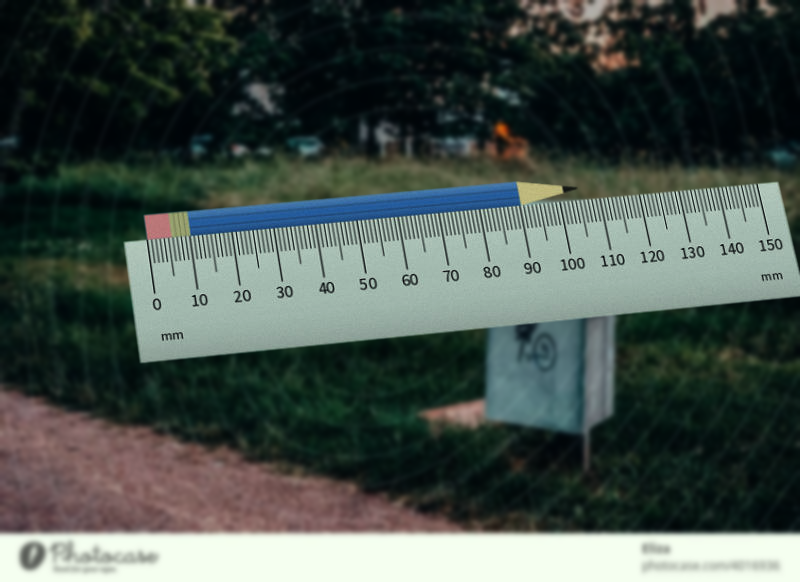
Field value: 105 mm
